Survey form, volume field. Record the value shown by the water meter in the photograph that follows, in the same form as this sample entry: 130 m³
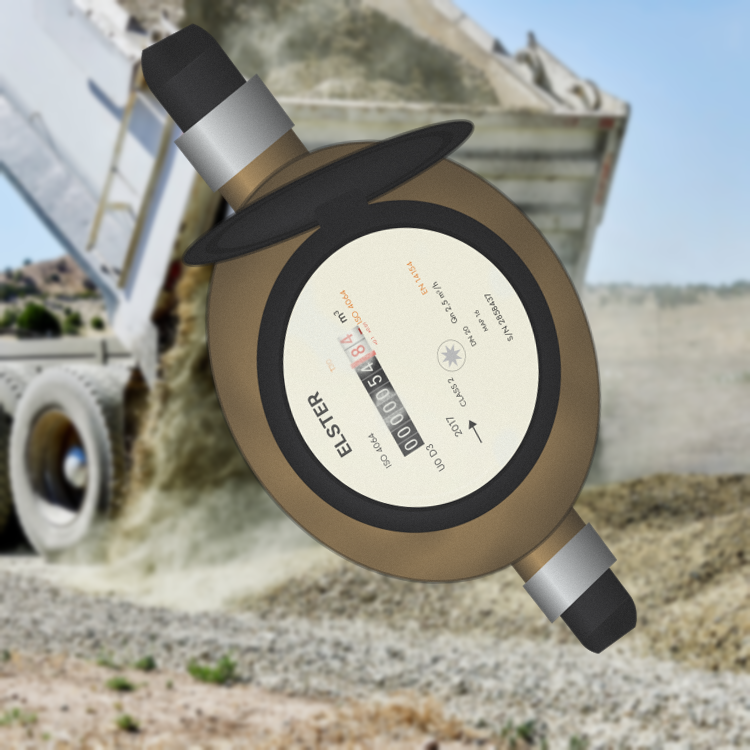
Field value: 54.84 m³
